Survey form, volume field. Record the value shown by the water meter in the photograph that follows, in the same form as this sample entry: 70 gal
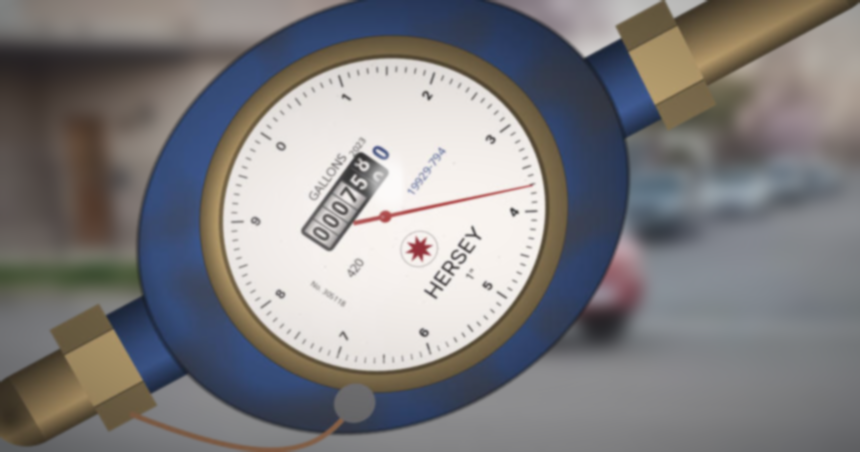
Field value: 7583.7 gal
